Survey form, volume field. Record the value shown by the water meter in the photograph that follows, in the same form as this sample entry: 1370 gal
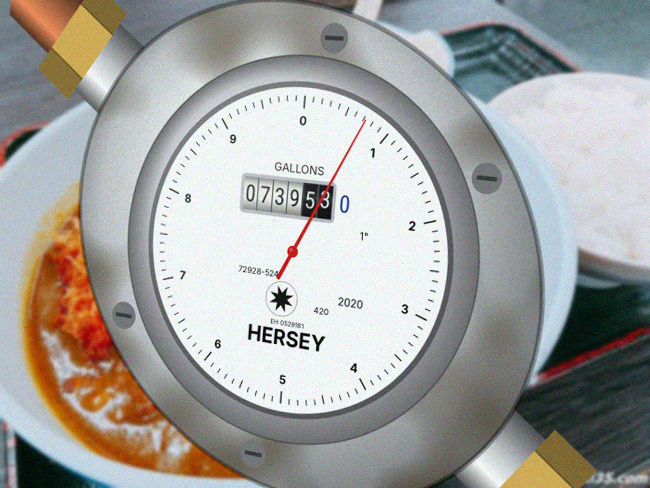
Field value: 739530.7 gal
